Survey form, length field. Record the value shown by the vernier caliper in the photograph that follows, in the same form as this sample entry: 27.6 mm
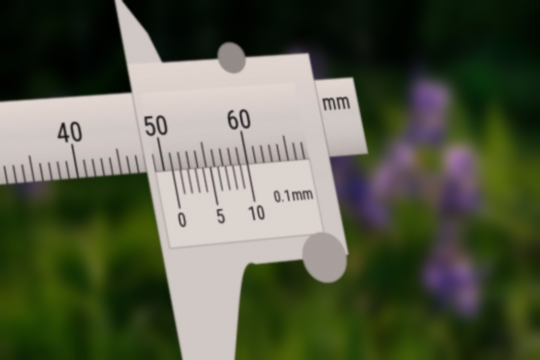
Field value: 51.0 mm
